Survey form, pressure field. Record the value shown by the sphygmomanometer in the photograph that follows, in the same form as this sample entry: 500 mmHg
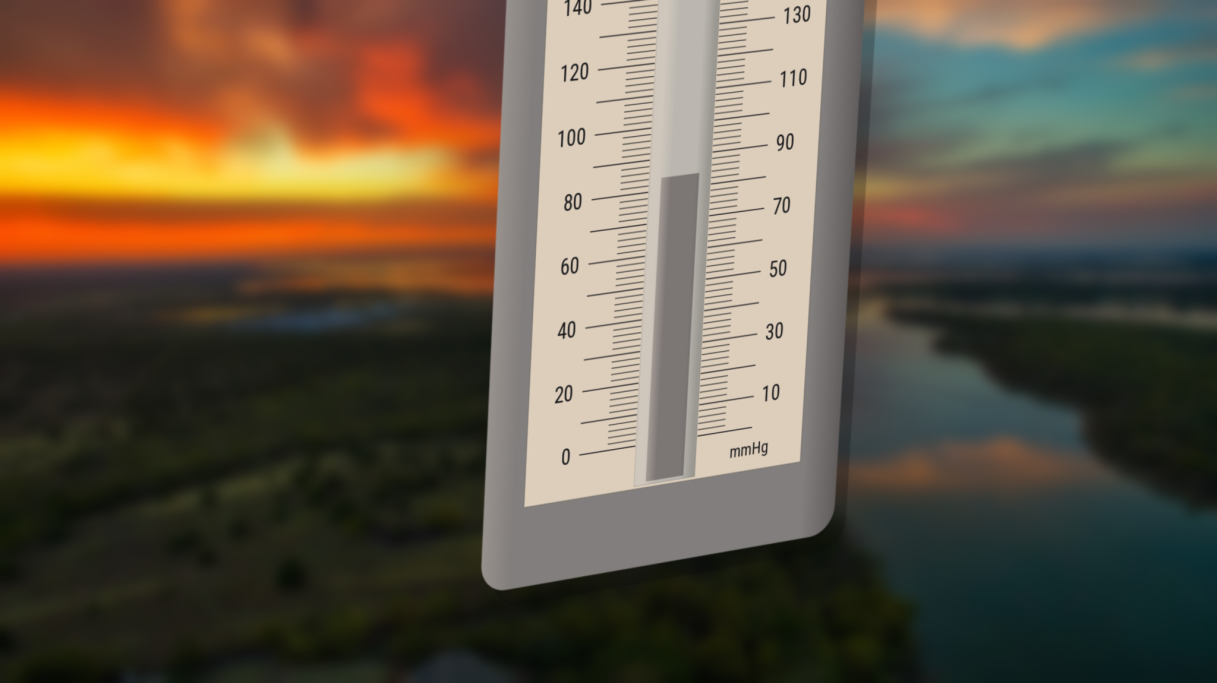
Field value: 84 mmHg
